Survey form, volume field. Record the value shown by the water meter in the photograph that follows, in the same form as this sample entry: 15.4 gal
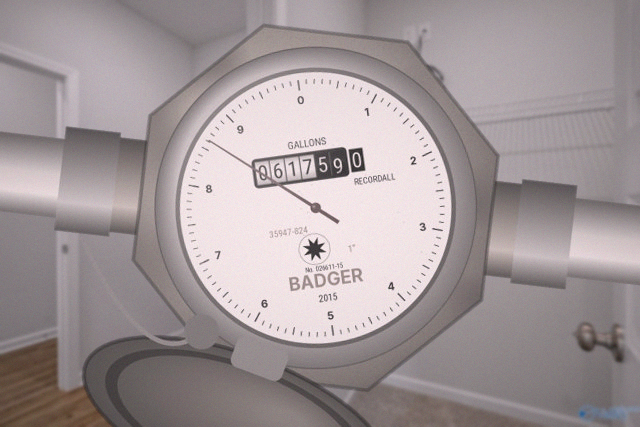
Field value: 617588.6 gal
